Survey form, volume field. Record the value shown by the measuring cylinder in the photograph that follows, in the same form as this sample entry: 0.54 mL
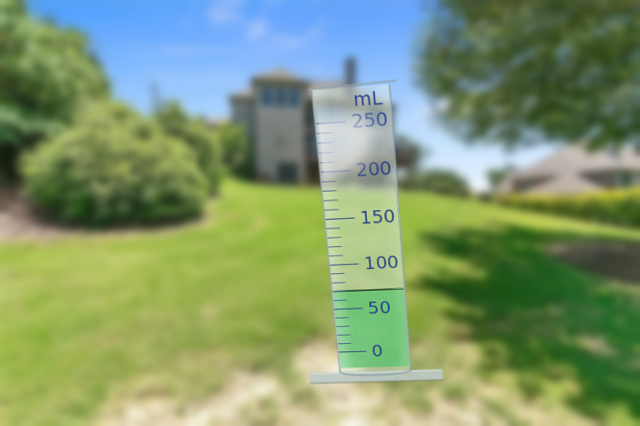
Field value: 70 mL
